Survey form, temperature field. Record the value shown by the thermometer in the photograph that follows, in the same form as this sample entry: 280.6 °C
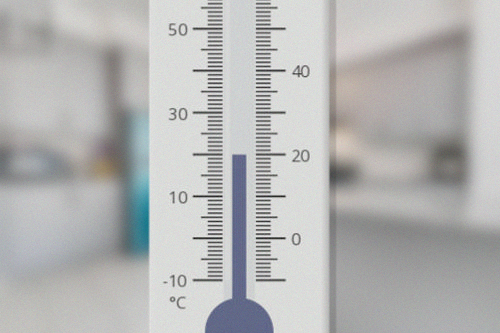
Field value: 20 °C
